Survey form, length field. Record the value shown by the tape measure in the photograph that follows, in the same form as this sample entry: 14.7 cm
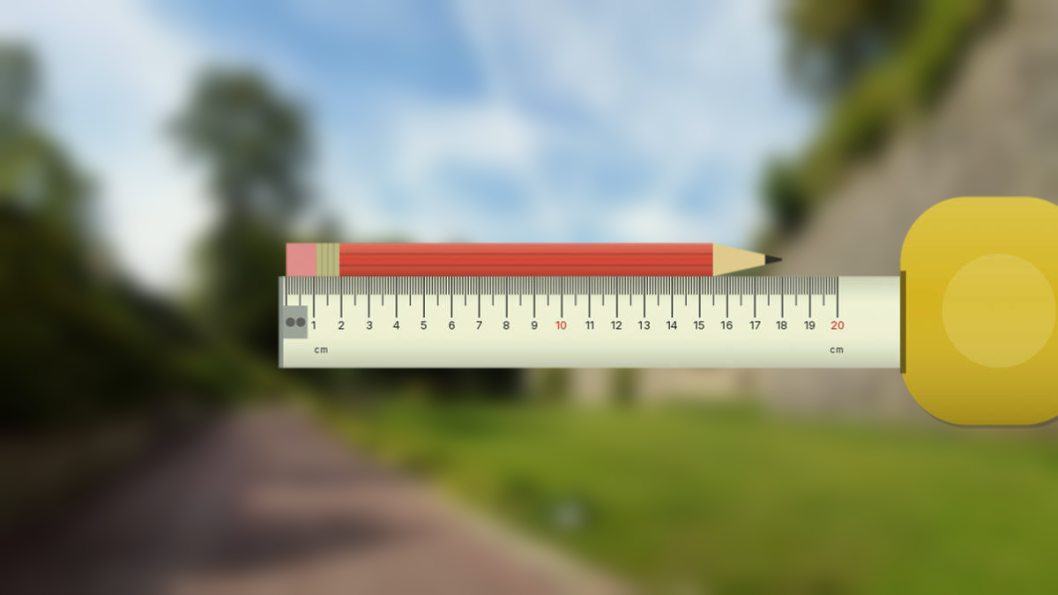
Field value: 18 cm
